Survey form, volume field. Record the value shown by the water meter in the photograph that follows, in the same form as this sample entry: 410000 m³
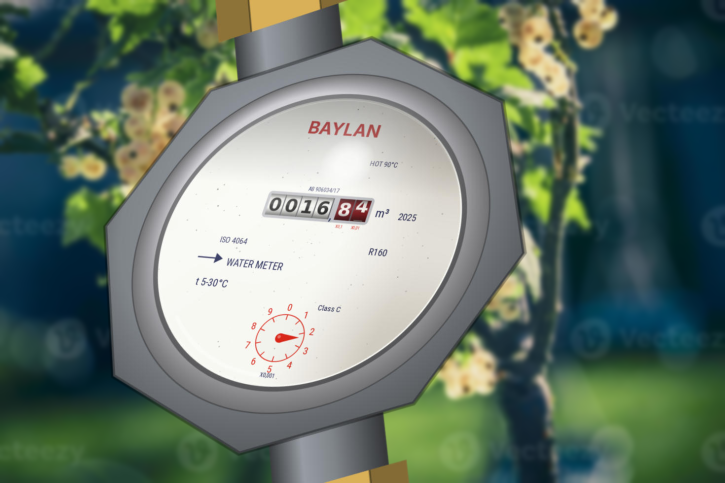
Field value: 16.842 m³
